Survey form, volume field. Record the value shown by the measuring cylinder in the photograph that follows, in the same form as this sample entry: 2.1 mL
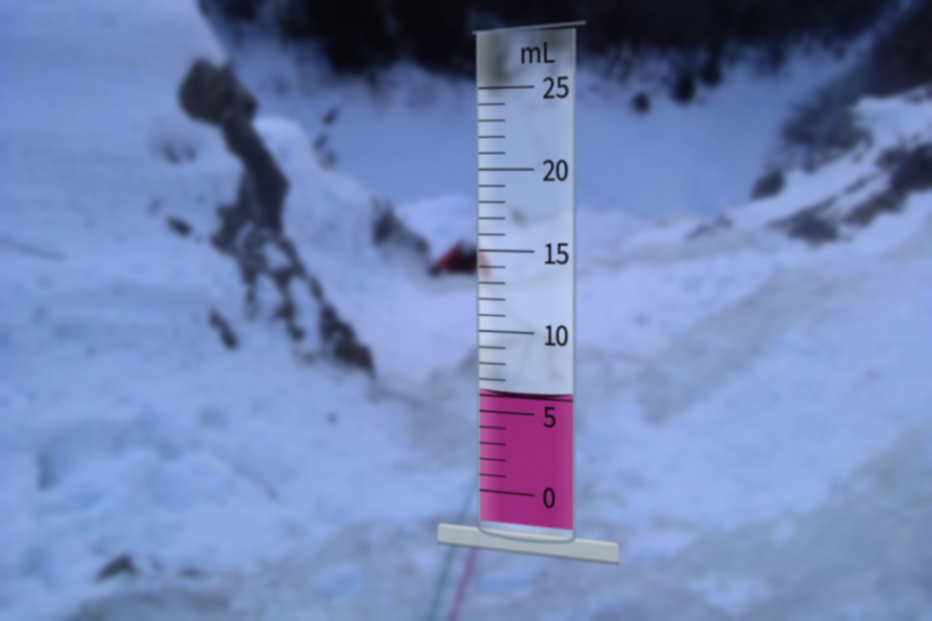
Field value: 6 mL
